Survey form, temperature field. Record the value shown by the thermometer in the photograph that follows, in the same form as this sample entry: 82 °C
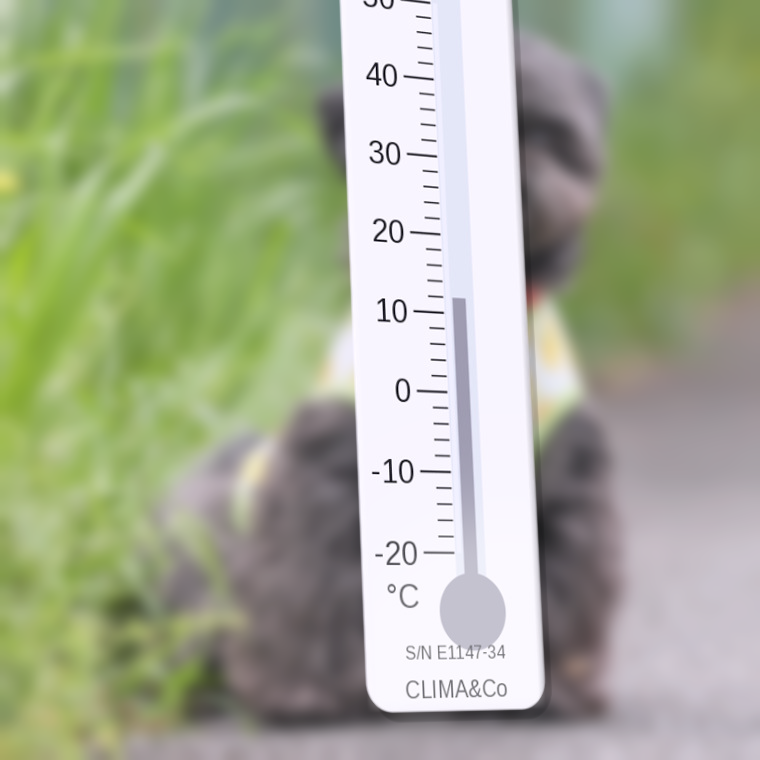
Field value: 12 °C
